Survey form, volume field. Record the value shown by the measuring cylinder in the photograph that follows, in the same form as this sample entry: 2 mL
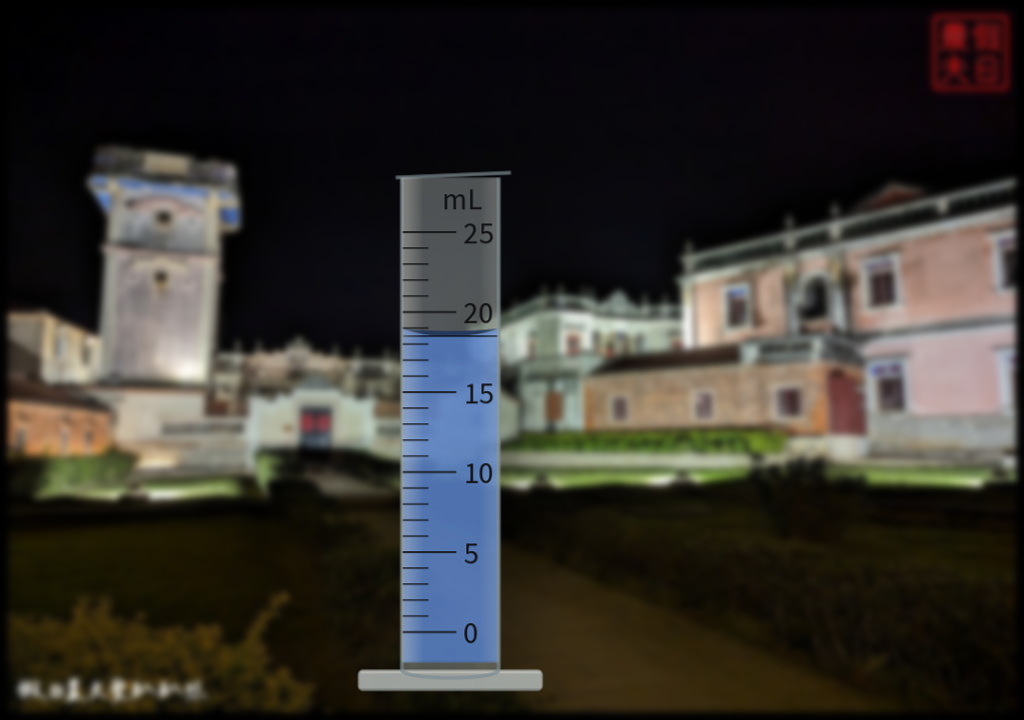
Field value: 18.5 mL
